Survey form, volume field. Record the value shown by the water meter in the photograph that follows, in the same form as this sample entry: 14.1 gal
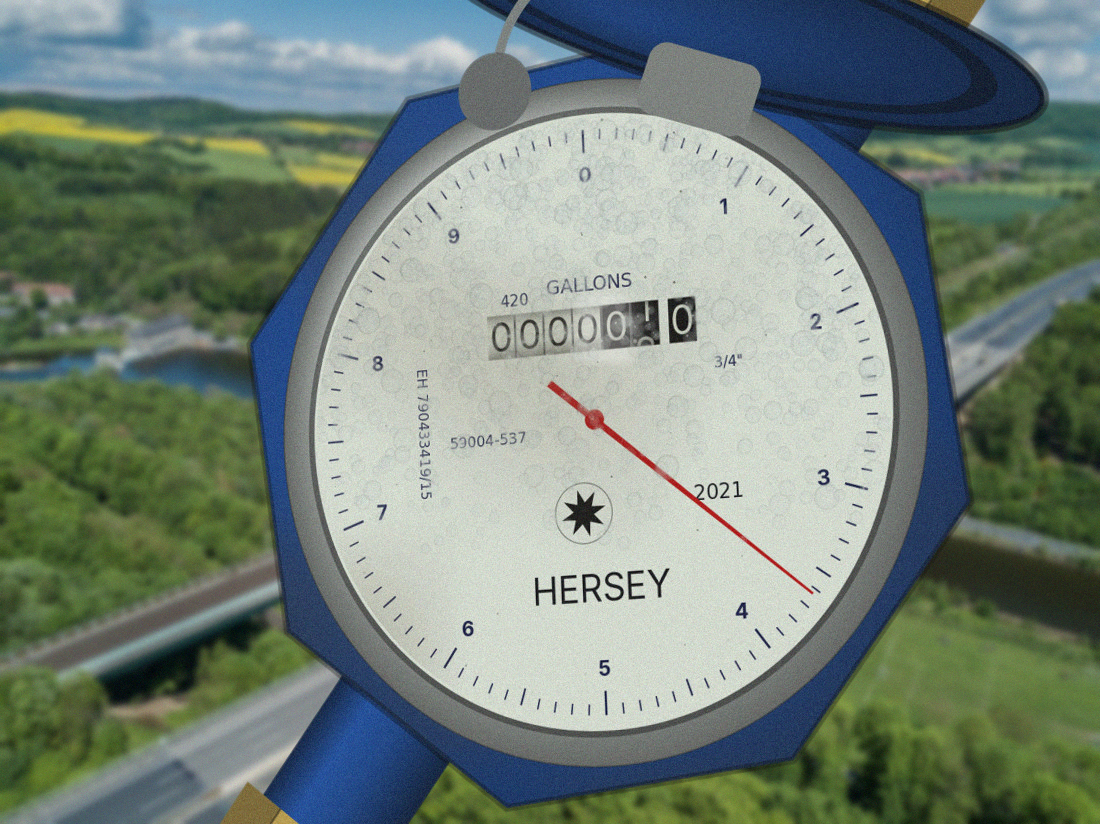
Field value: 13.6 gal
